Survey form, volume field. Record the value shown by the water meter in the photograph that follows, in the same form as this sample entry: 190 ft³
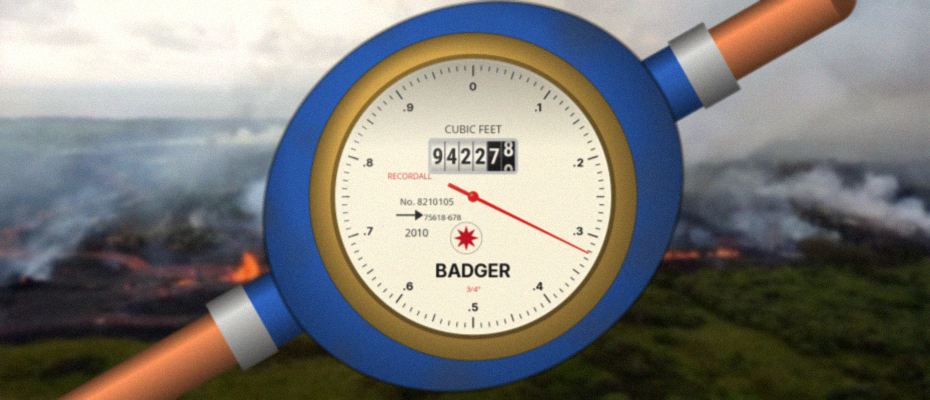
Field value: 942278.32 ft³
